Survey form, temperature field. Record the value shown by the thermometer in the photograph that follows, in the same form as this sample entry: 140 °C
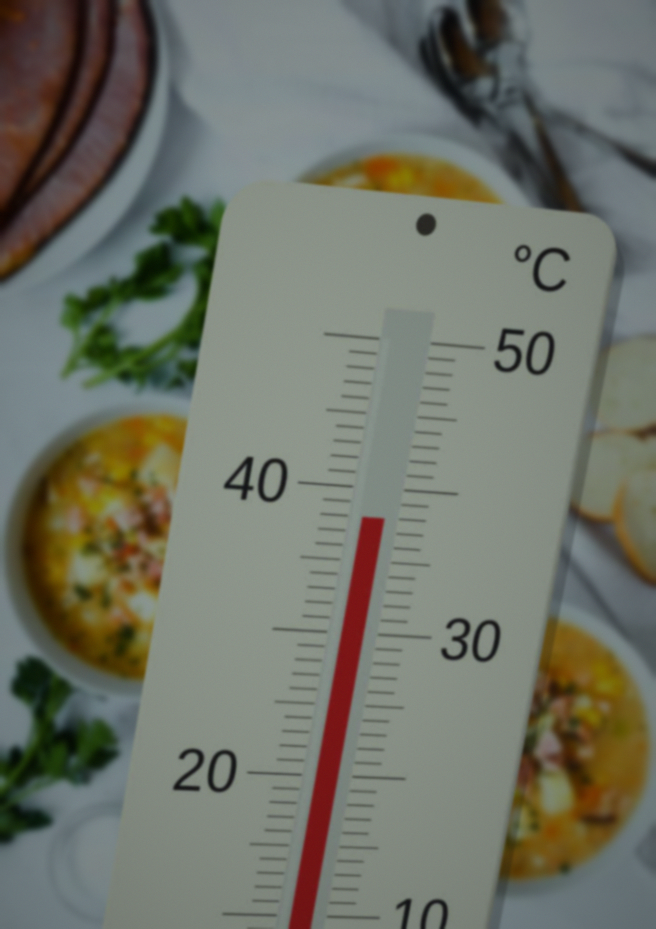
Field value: 38 °C
